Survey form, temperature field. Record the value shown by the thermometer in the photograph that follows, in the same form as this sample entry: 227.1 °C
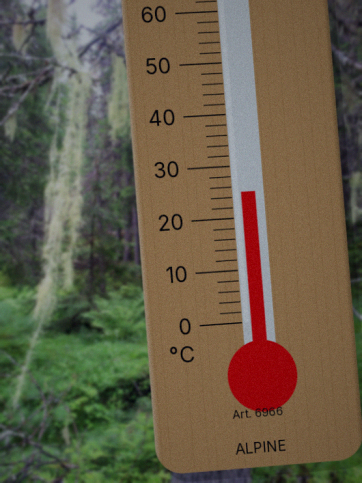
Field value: 25 °C
